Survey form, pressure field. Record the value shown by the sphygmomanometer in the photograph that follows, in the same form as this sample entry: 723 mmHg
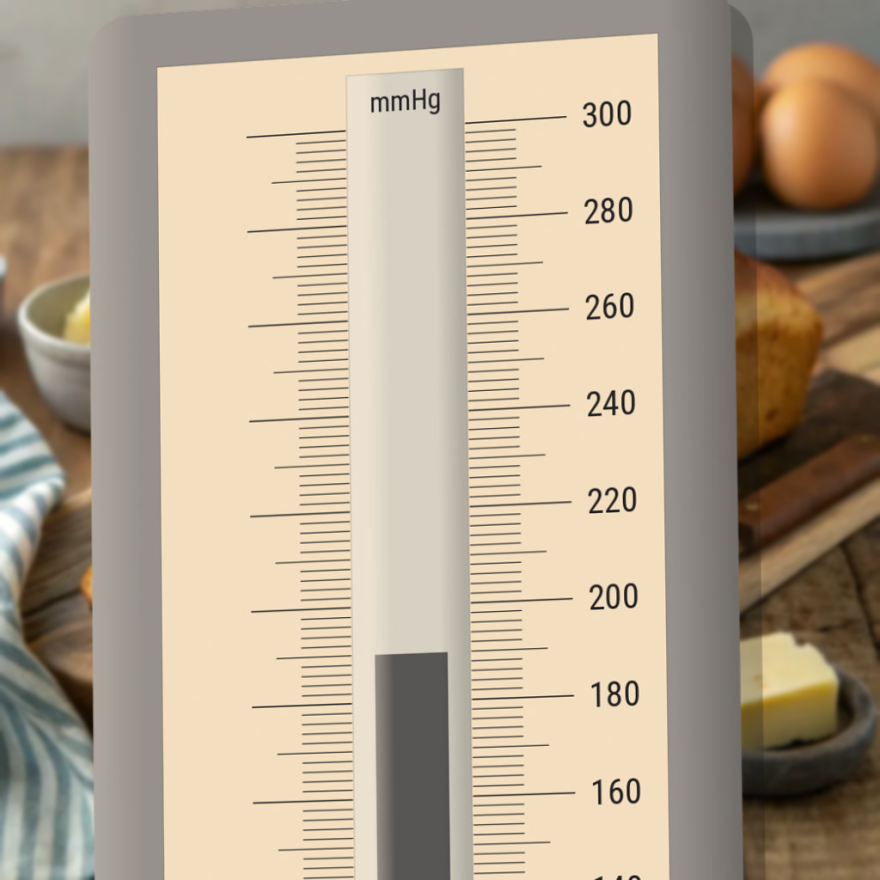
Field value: 190 mmHg
